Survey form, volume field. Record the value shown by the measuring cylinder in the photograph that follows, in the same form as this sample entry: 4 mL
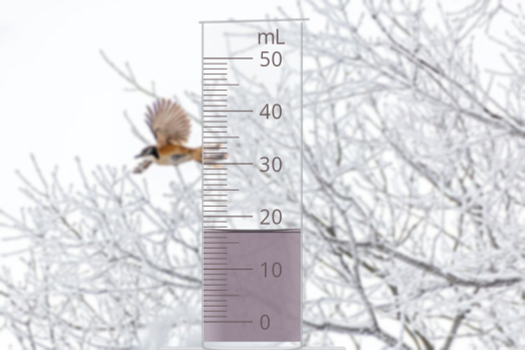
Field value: 17 mL
